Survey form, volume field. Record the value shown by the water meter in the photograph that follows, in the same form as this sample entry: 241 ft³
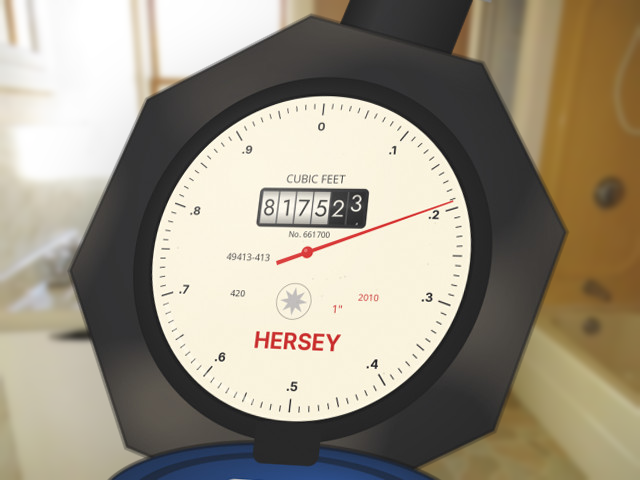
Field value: 817523.19 ft³
